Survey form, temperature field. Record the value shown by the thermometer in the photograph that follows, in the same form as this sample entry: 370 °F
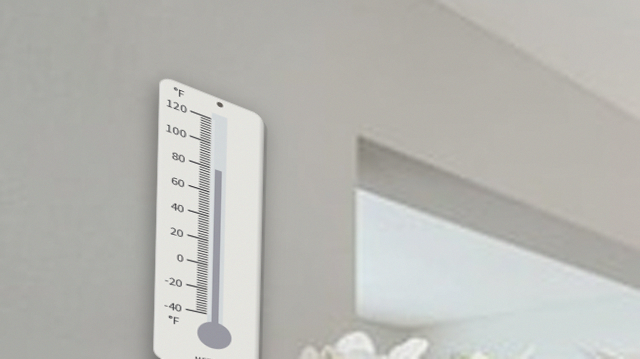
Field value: 80 °F
